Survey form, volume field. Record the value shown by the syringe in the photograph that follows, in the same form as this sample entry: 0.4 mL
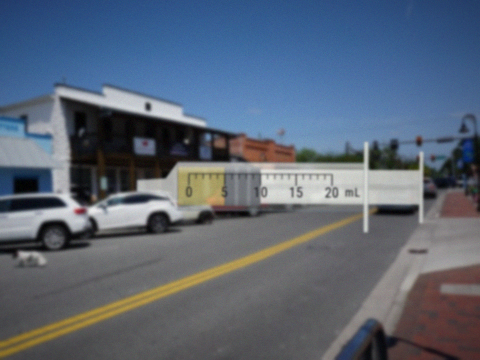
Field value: 5 mL
